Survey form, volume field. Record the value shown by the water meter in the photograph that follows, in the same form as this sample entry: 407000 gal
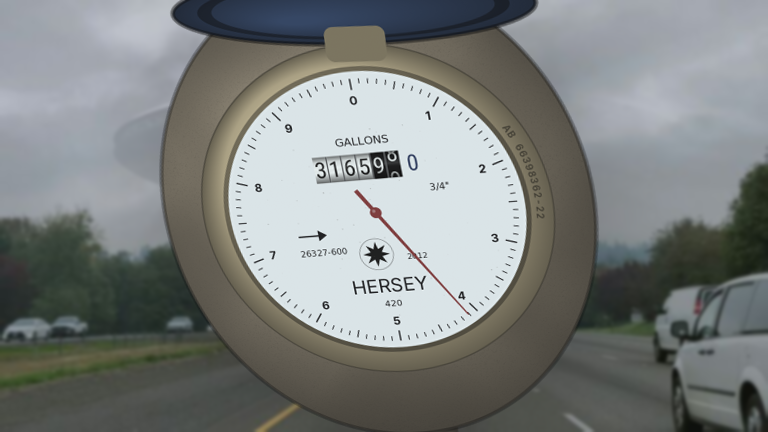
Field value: 3165984.1 gal
